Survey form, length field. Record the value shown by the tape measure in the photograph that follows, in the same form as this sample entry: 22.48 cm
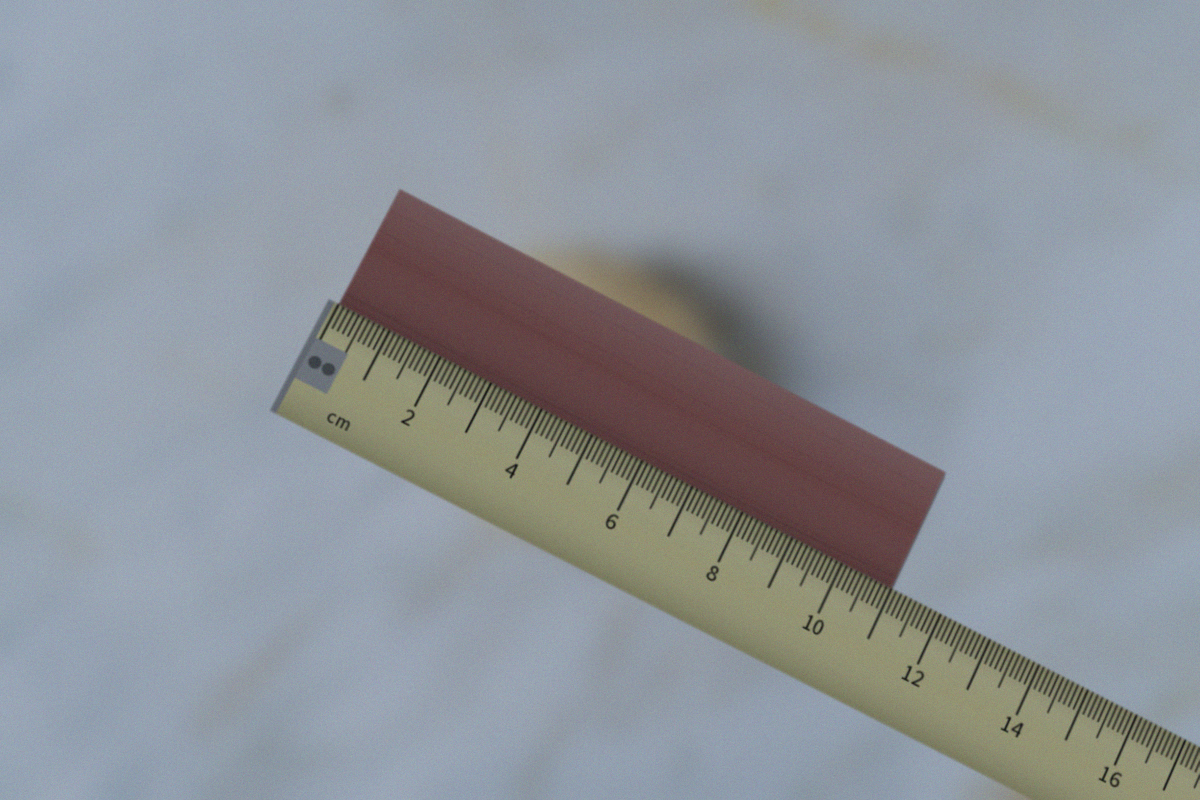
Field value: 11 cm
